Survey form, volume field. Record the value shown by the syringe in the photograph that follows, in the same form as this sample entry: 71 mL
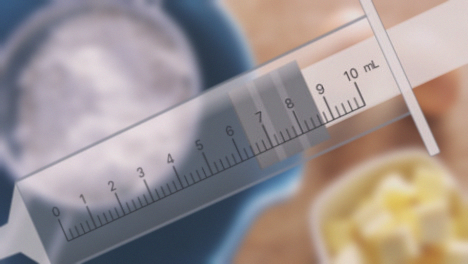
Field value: 6.4 mL
